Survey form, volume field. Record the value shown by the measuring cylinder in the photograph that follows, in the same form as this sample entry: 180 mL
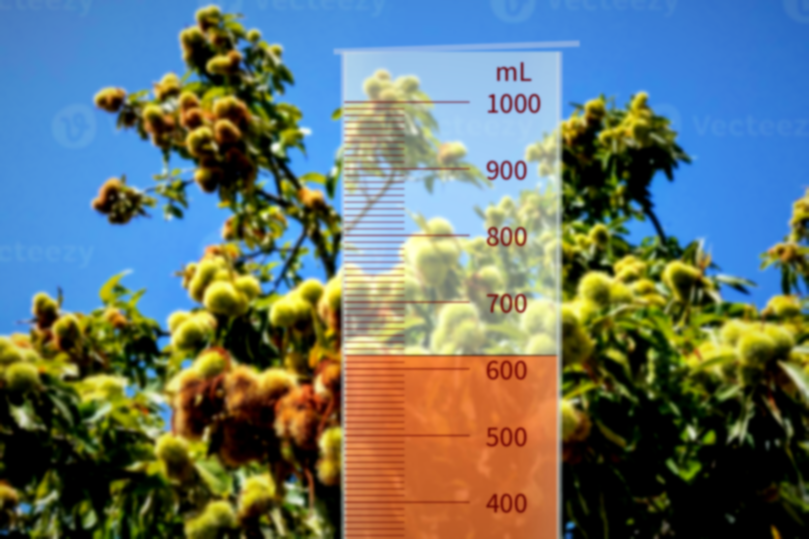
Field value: 620 mL
